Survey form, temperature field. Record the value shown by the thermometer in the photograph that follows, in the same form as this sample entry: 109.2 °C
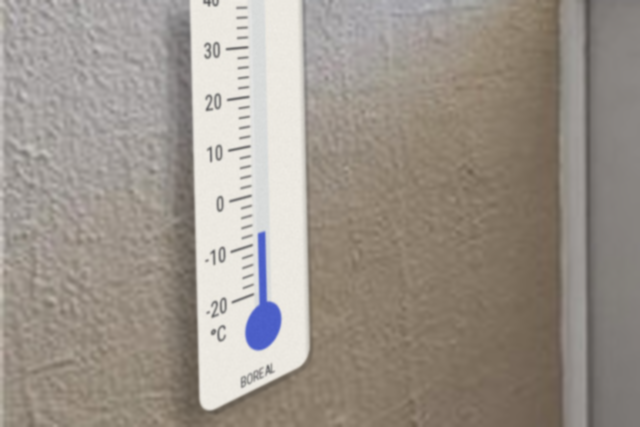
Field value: -8 °C
